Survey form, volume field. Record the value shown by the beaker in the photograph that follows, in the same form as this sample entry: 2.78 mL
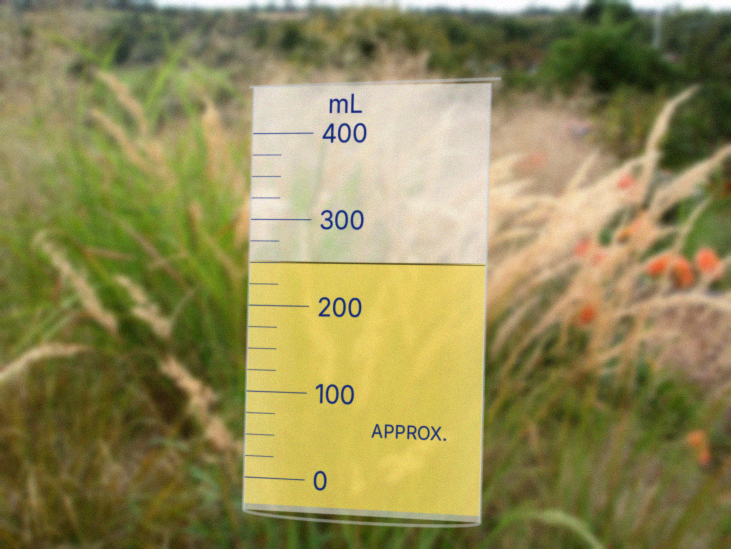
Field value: 250 mL
